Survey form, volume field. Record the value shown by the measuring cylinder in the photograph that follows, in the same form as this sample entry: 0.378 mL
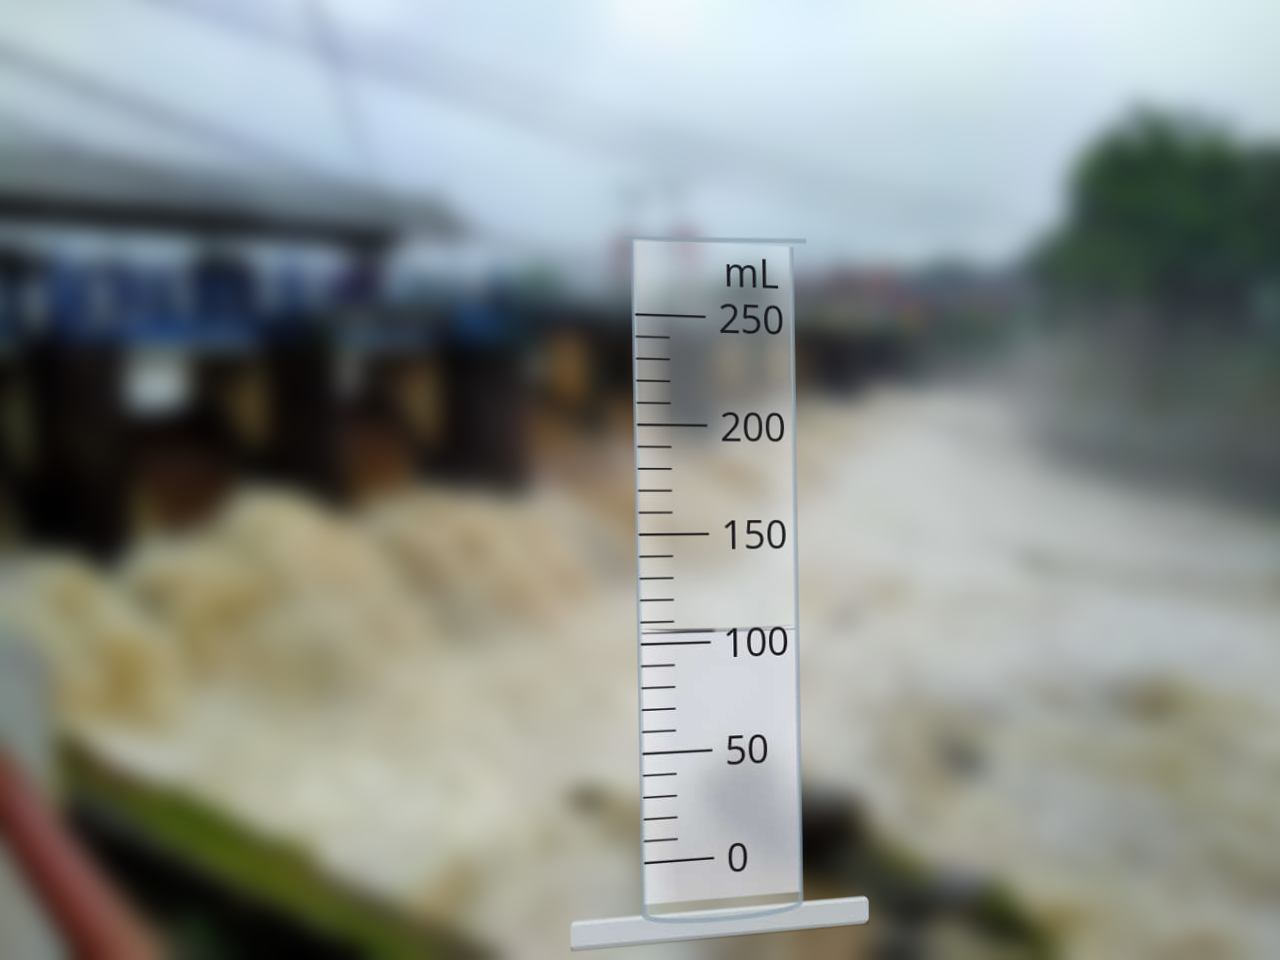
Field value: 105 mL
